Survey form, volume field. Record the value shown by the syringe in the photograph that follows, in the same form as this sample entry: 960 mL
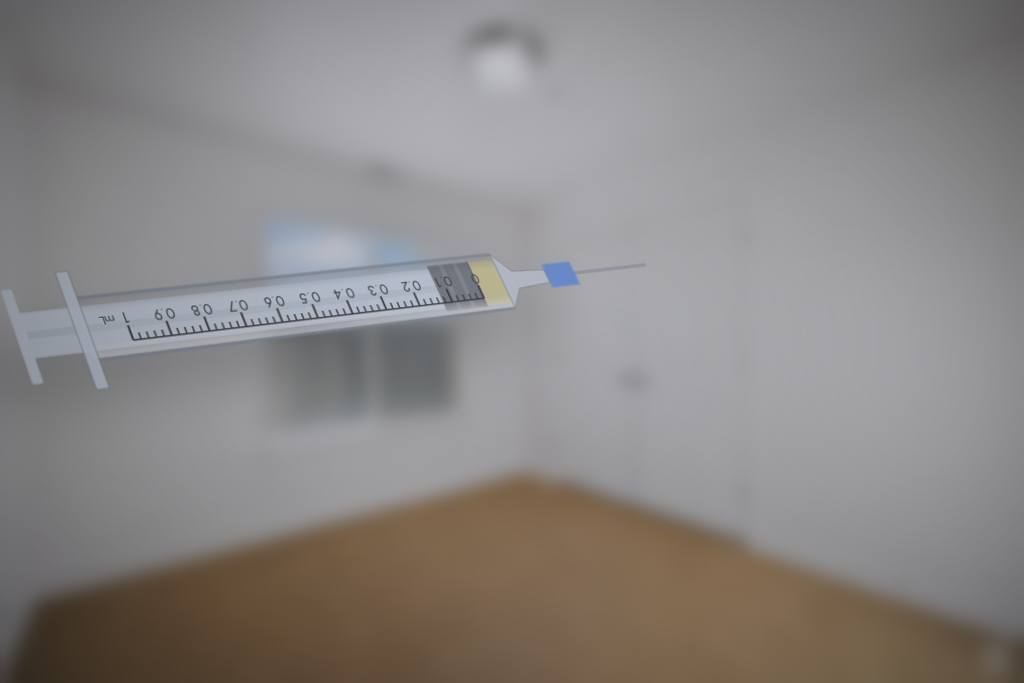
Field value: 0 mL
